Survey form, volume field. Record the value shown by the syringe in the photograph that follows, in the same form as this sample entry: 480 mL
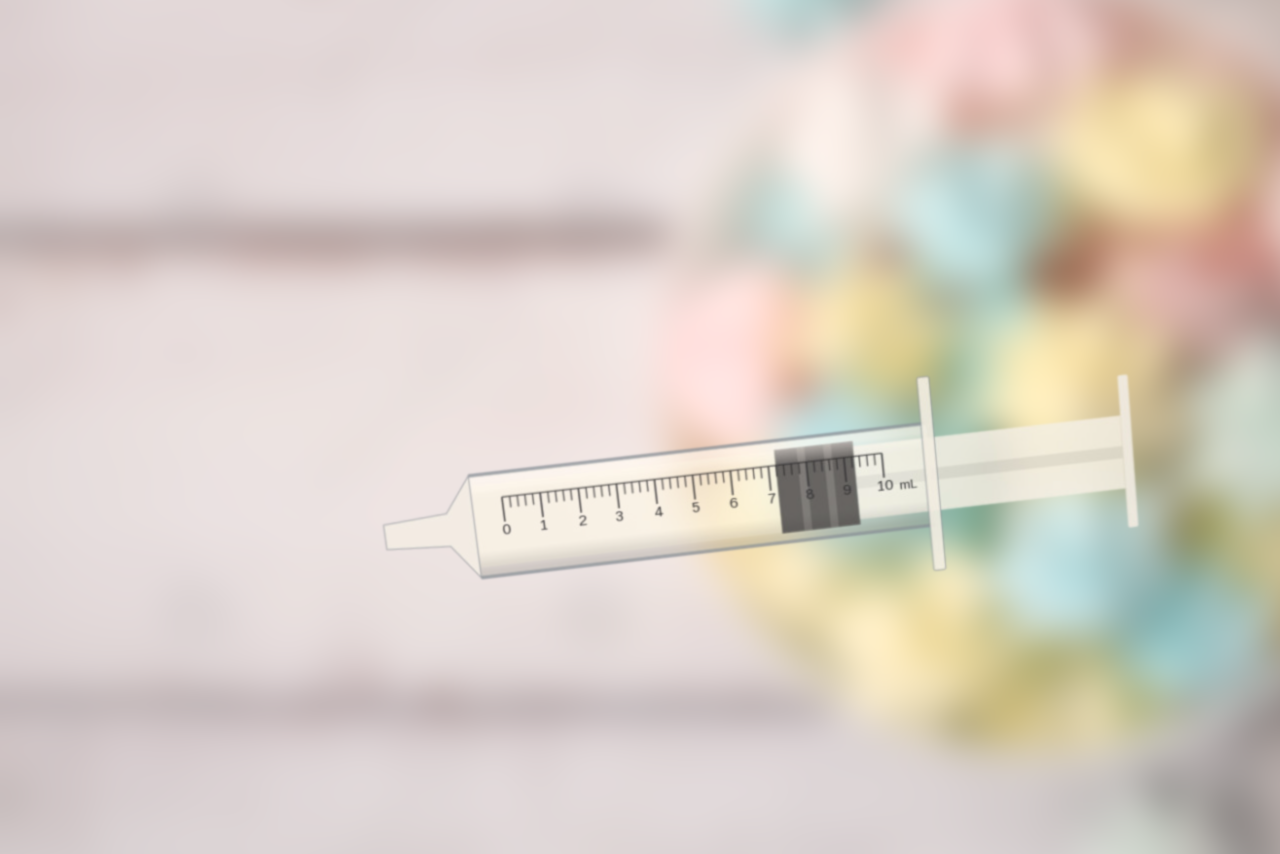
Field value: 7.2 mL
